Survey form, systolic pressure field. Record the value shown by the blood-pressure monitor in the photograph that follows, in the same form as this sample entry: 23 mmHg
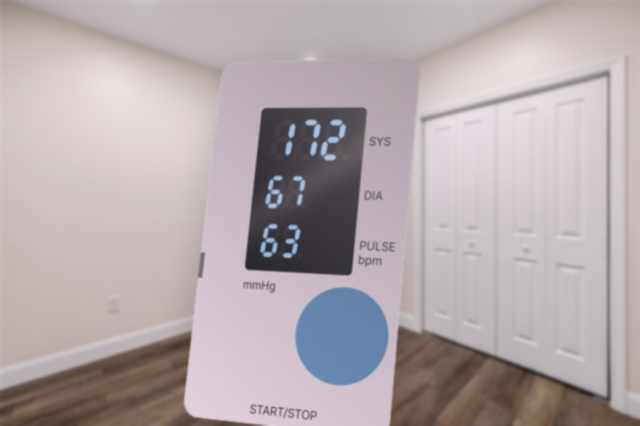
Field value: 172 mmHg
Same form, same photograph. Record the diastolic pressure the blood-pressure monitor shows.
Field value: 67 mmHg
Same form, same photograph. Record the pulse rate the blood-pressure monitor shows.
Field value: 63 bpm
